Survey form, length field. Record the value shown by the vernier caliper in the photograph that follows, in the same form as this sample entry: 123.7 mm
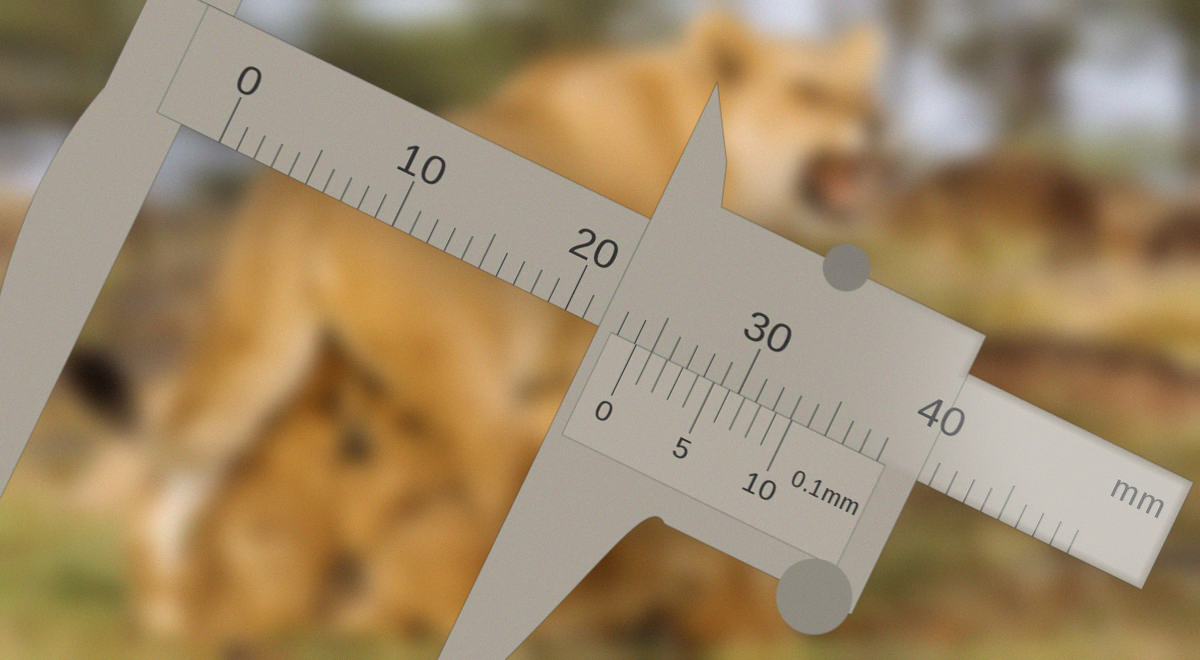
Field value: 24.1 mm
